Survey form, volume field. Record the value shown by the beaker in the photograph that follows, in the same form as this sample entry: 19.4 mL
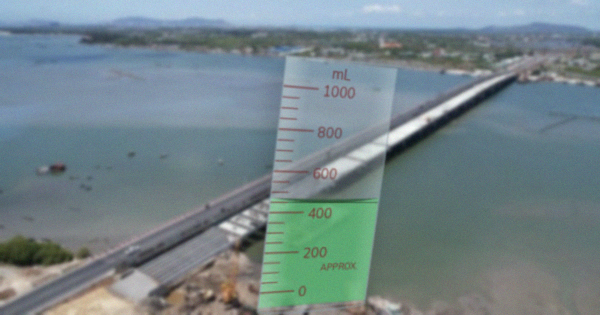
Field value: 450 mL
